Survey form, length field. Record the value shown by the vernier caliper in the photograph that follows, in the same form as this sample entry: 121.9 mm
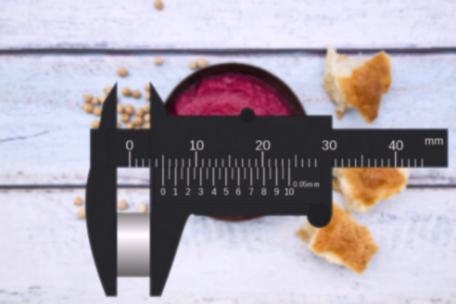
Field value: 5.0 mm
